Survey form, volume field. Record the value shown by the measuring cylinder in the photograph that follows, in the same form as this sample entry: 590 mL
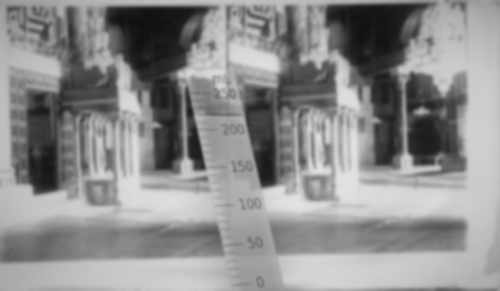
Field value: 220 mL
